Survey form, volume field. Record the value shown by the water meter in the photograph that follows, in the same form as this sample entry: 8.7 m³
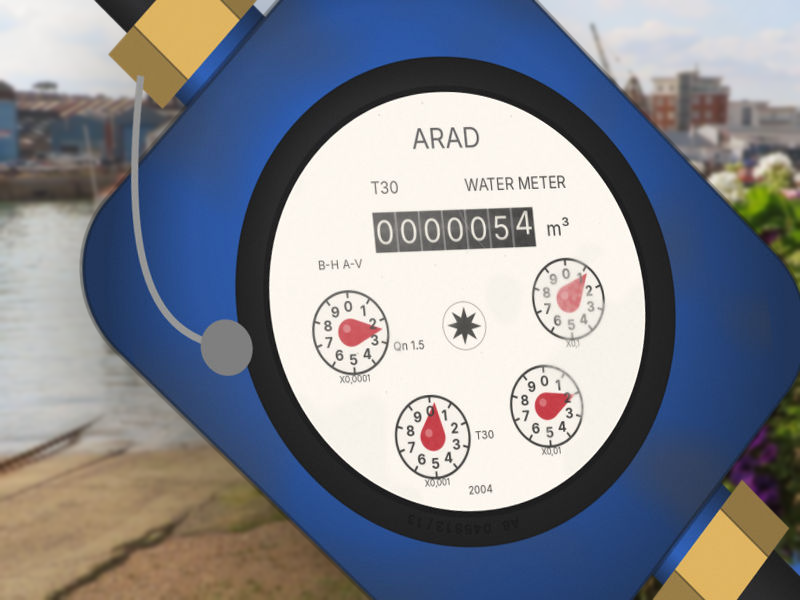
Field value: 54.1202 m³
